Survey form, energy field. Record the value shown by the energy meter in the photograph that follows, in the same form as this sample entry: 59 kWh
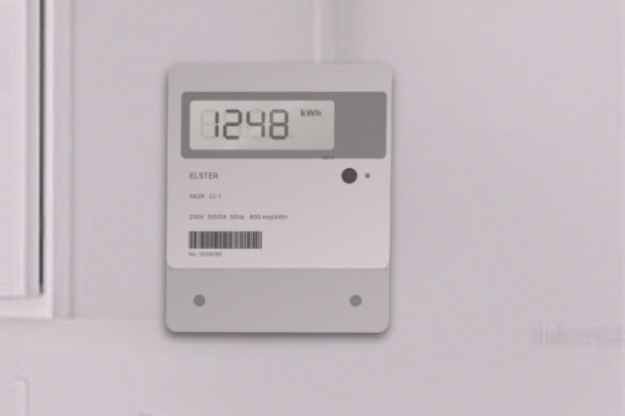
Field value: 1248 kWh
